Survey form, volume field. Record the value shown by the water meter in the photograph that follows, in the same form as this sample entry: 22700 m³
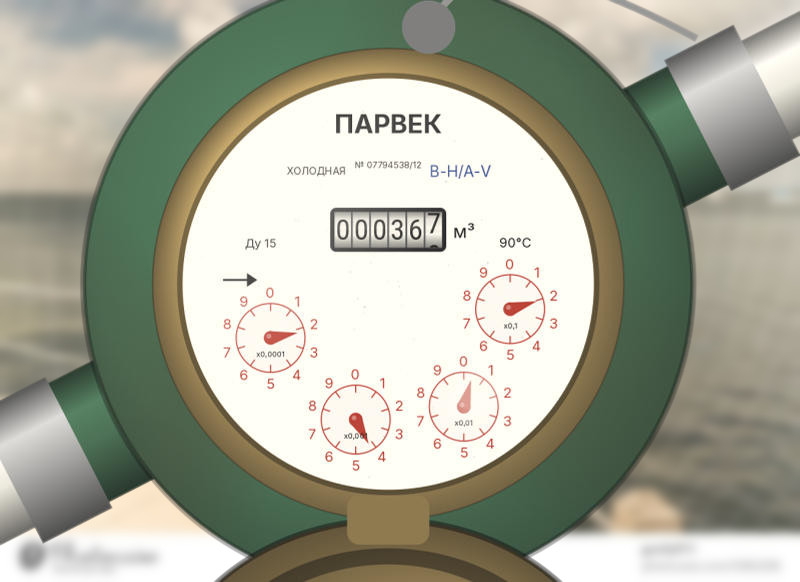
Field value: 367.2042 m³
